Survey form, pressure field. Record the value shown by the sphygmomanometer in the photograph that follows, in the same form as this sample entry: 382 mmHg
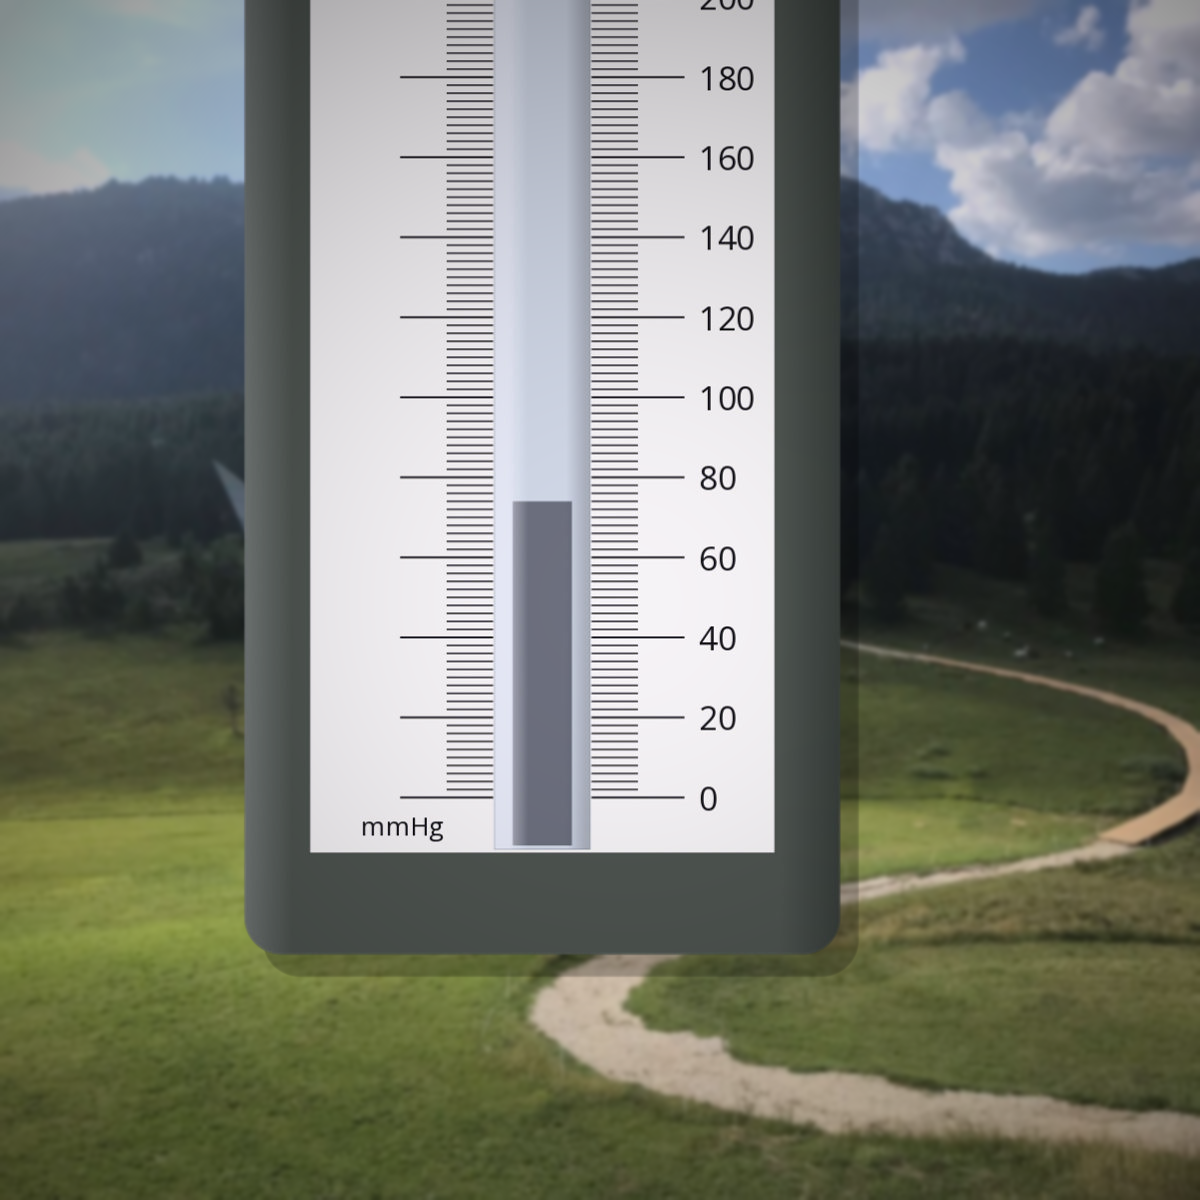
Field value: 74 mmHg
